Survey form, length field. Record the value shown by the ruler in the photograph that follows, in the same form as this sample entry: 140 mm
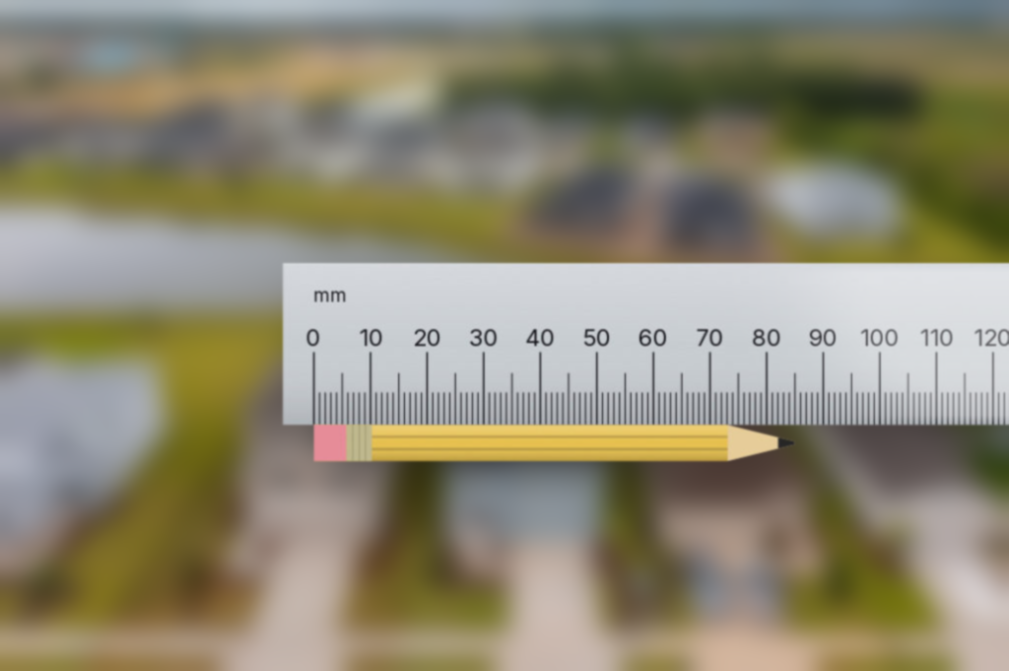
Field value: 85 mm
